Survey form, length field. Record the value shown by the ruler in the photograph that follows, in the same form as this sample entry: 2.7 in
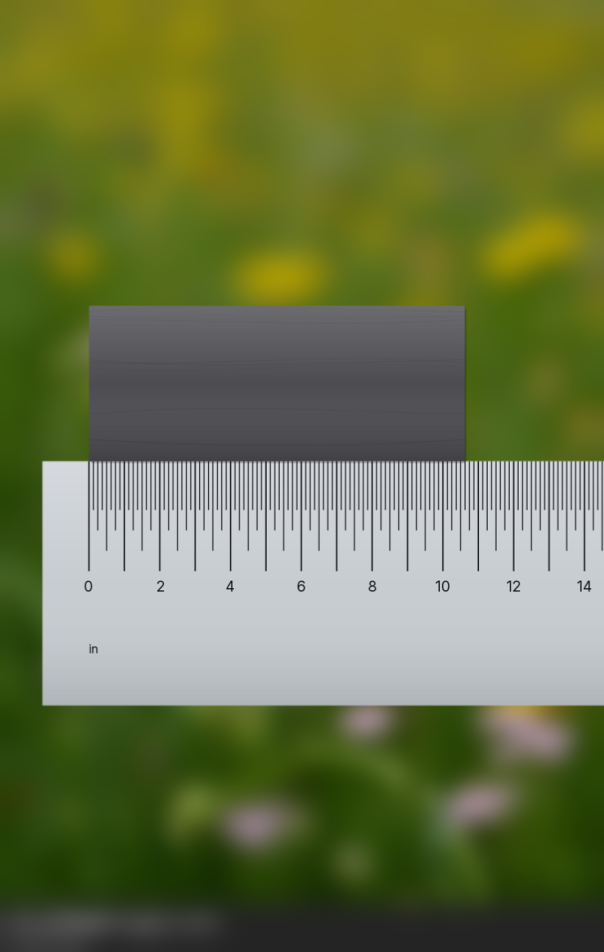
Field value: 10.625 in
